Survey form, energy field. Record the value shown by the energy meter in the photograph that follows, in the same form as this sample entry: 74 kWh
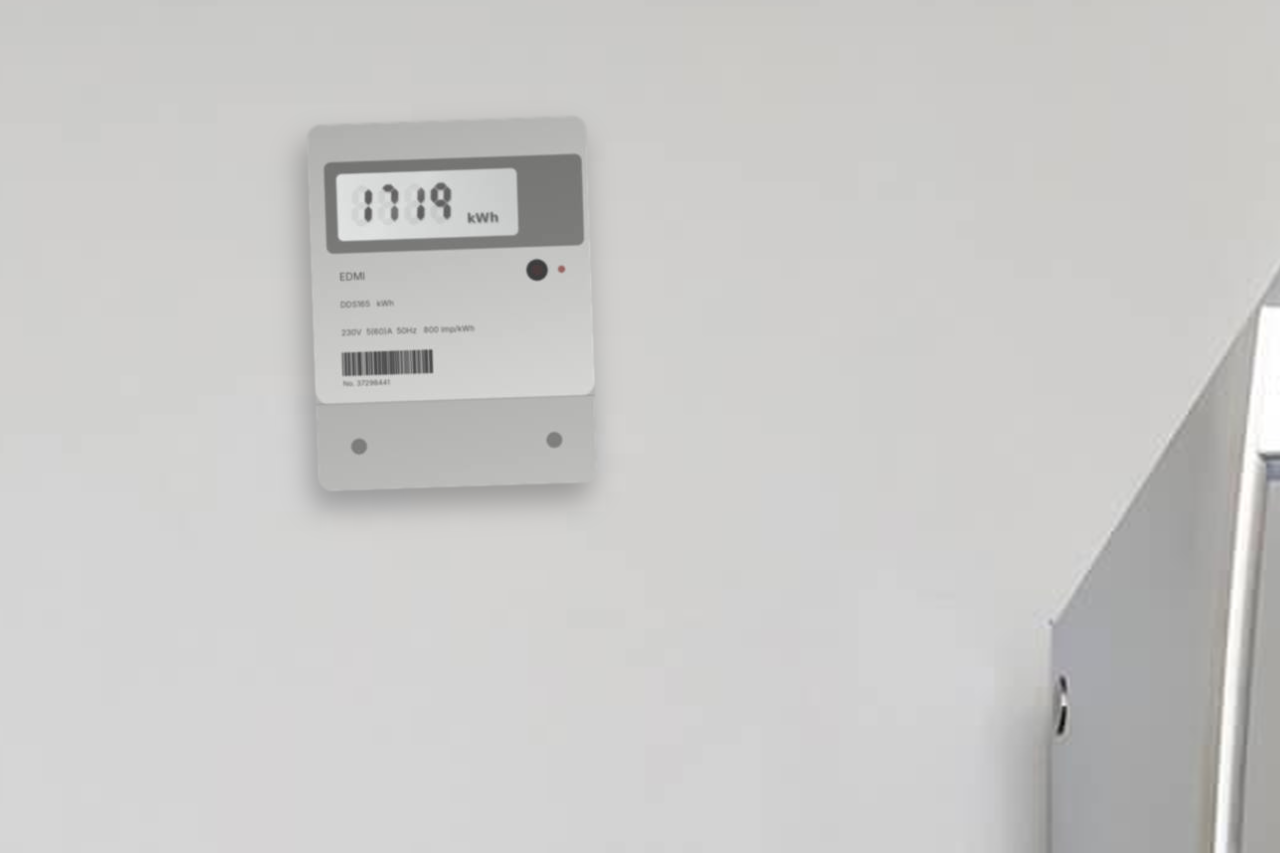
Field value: 1719 kWh
